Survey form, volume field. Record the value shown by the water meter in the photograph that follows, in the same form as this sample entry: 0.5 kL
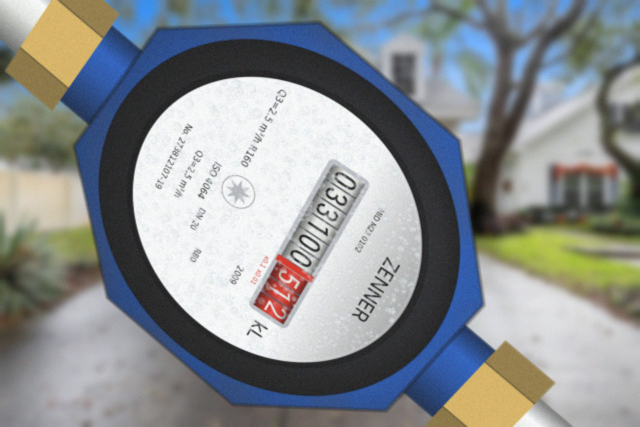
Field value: 33100.512 kL
